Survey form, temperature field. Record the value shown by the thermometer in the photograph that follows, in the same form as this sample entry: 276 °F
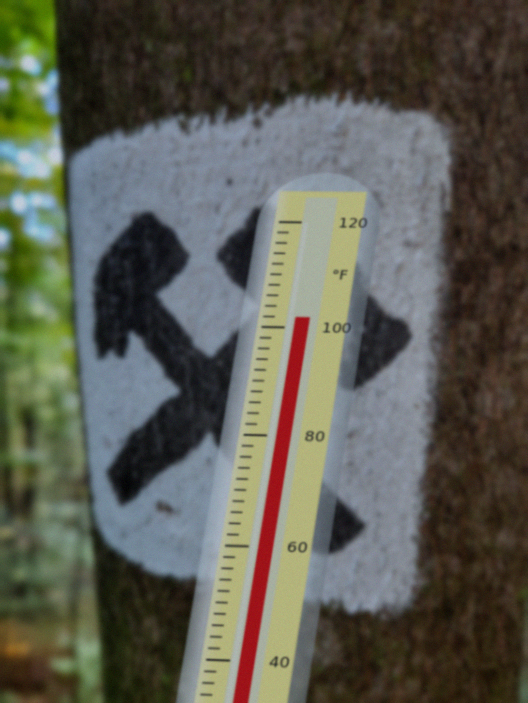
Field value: 102 °F
